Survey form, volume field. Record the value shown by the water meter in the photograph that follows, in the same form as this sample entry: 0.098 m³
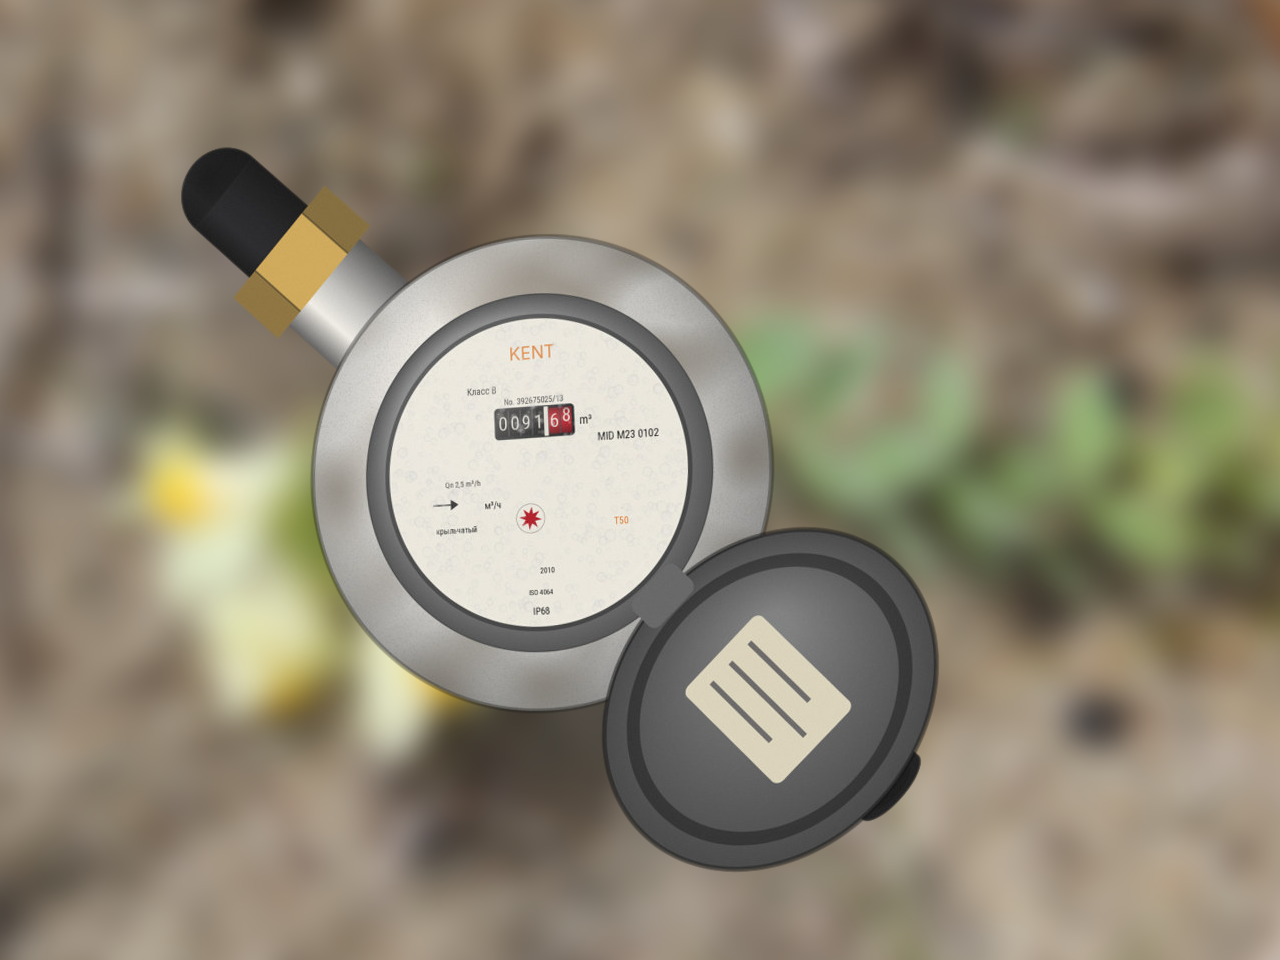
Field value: 91.68 m³
